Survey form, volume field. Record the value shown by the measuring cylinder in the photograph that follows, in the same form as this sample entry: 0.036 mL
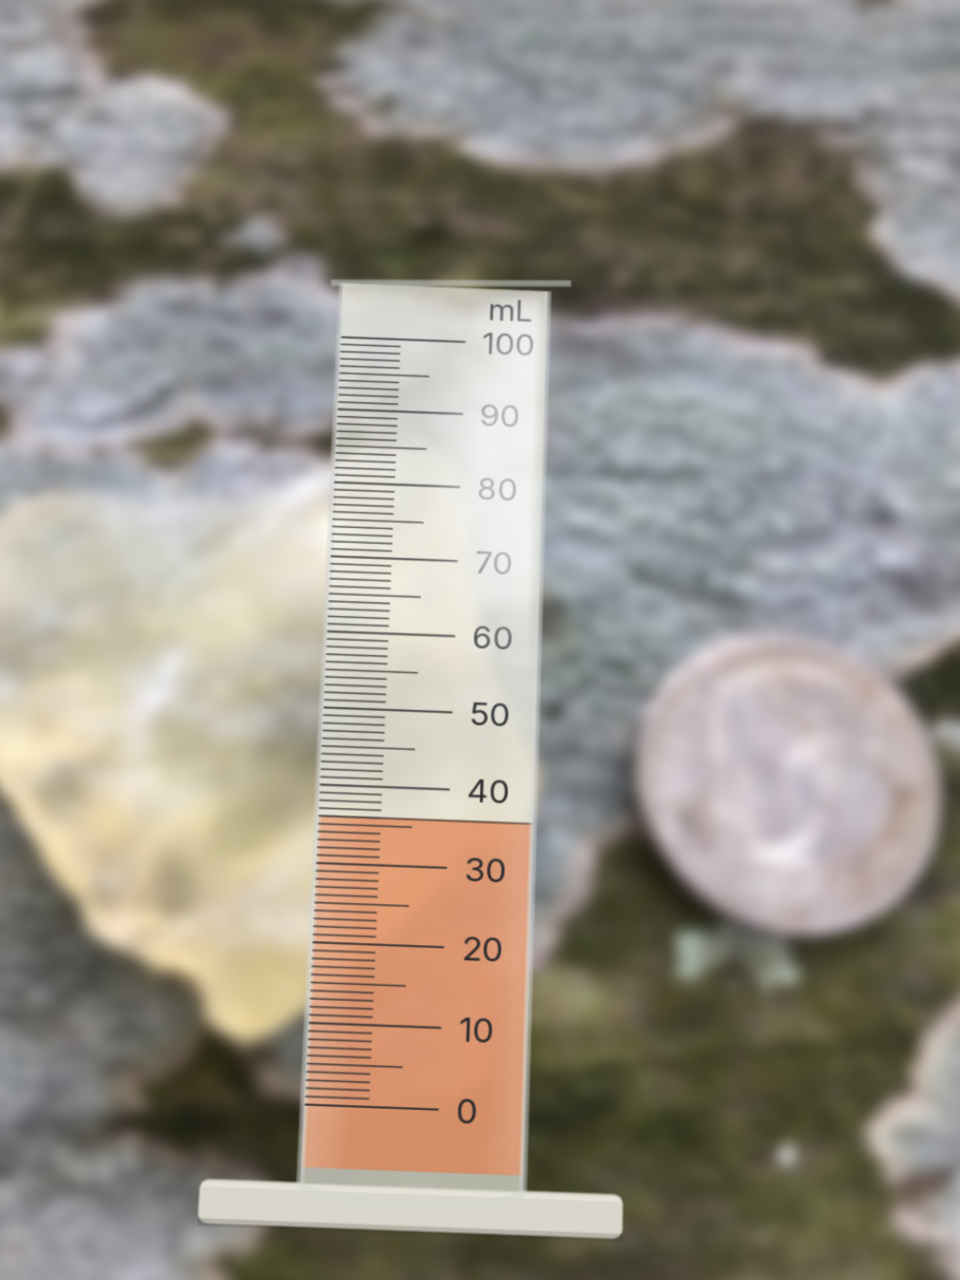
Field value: 36 mL
